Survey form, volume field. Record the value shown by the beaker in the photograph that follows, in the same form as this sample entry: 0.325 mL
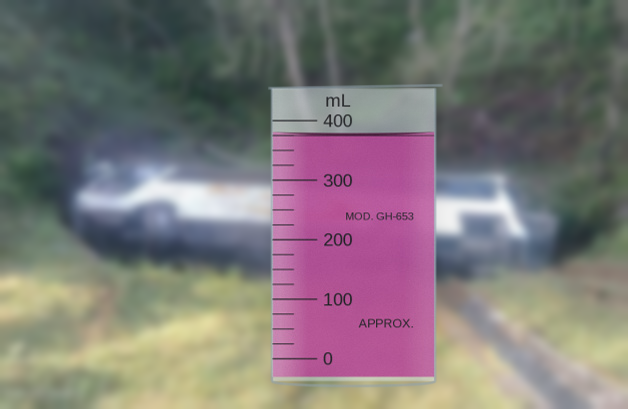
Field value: 375 mL
